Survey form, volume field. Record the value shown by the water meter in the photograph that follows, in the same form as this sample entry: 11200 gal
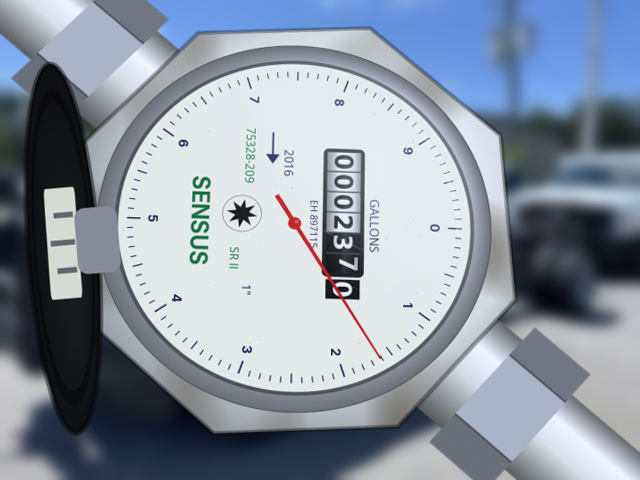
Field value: 2371.6 gal
